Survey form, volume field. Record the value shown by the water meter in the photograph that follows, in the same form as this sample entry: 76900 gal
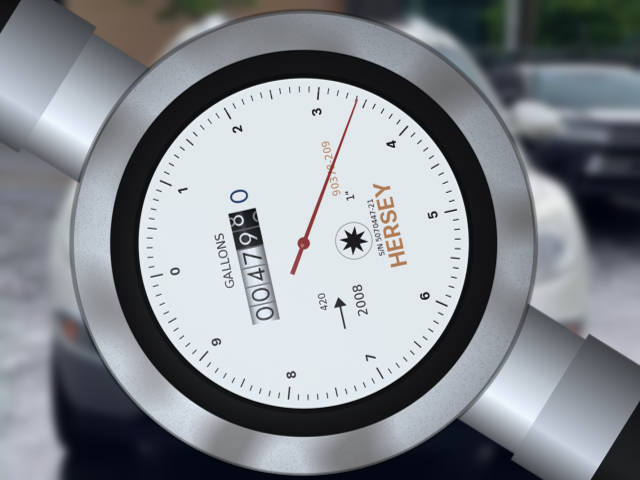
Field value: 47983.4 gal
